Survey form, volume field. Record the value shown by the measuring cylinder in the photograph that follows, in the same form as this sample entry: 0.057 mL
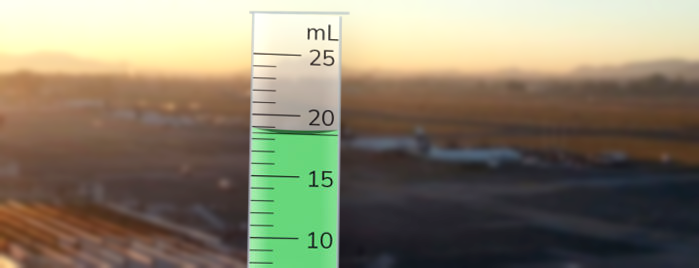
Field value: 18.5 mL
